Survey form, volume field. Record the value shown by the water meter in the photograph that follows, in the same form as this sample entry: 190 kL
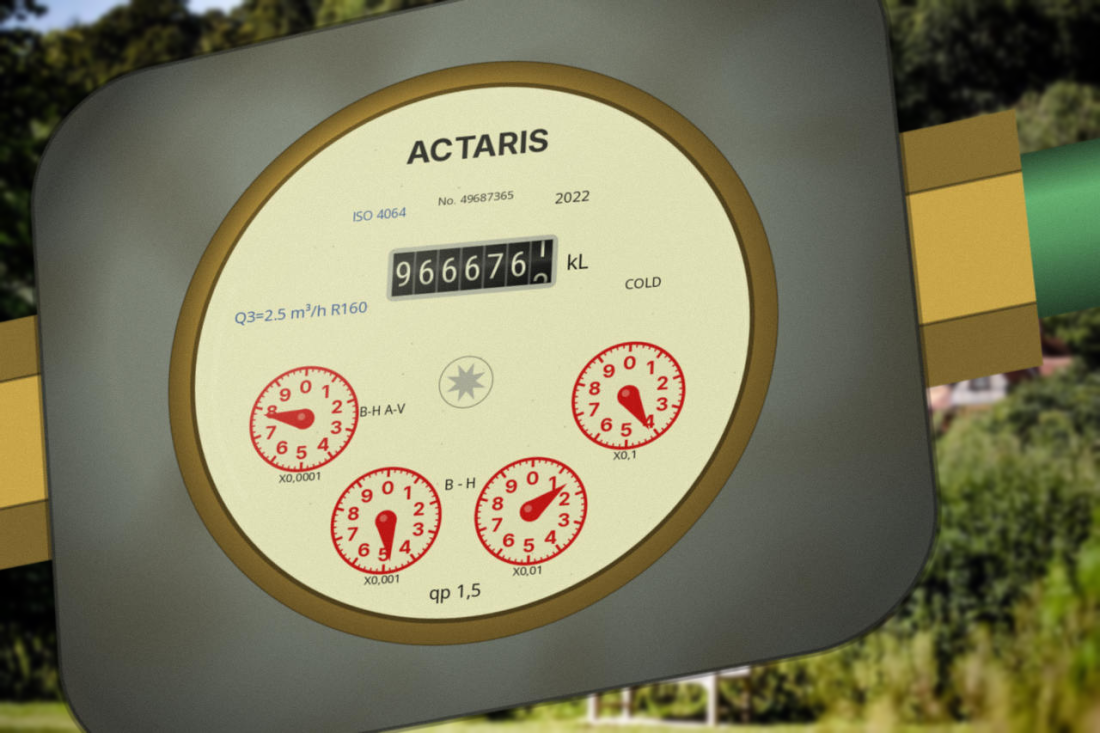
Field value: 9666761.4147 kL
